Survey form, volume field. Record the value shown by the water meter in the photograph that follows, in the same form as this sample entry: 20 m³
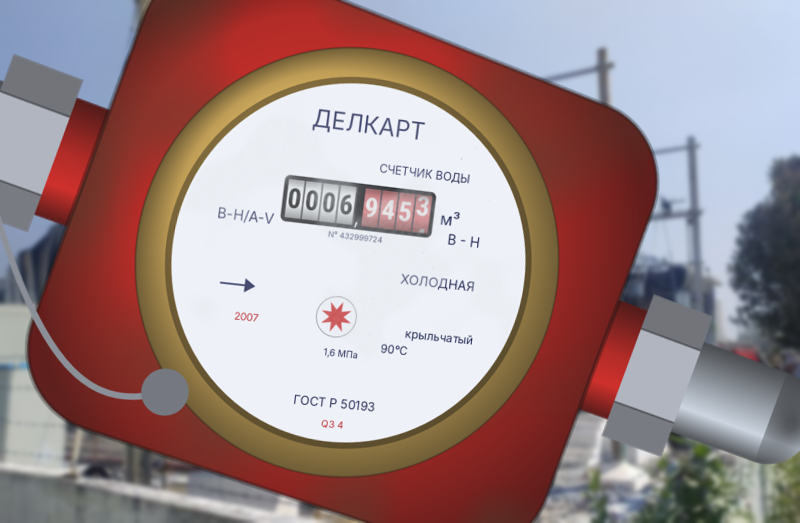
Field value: 6.9453 m³
